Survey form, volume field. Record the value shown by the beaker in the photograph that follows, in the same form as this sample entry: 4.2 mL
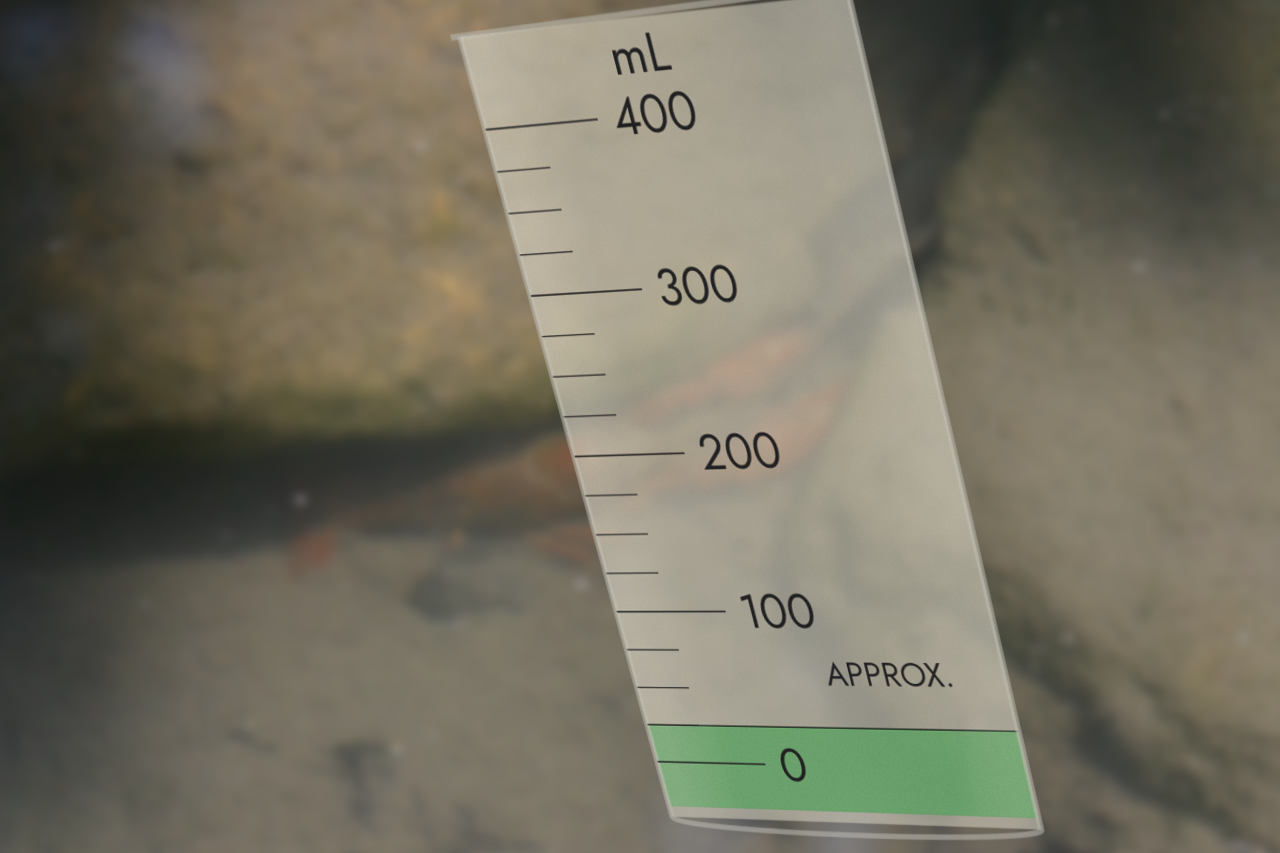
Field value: 25 mL
